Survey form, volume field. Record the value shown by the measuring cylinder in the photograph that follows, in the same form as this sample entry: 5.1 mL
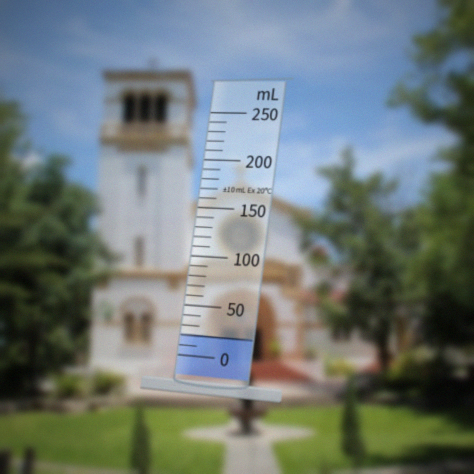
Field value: 20 mL
